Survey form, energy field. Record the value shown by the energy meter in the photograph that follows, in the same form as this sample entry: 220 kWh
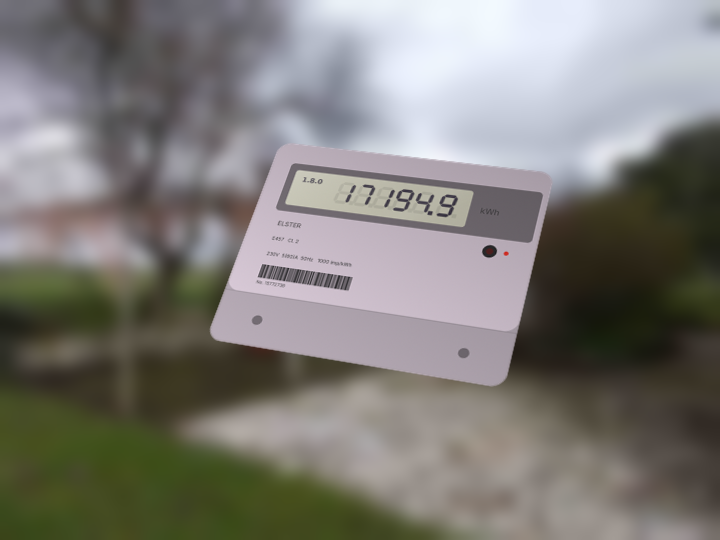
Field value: 17194.9 kWh
